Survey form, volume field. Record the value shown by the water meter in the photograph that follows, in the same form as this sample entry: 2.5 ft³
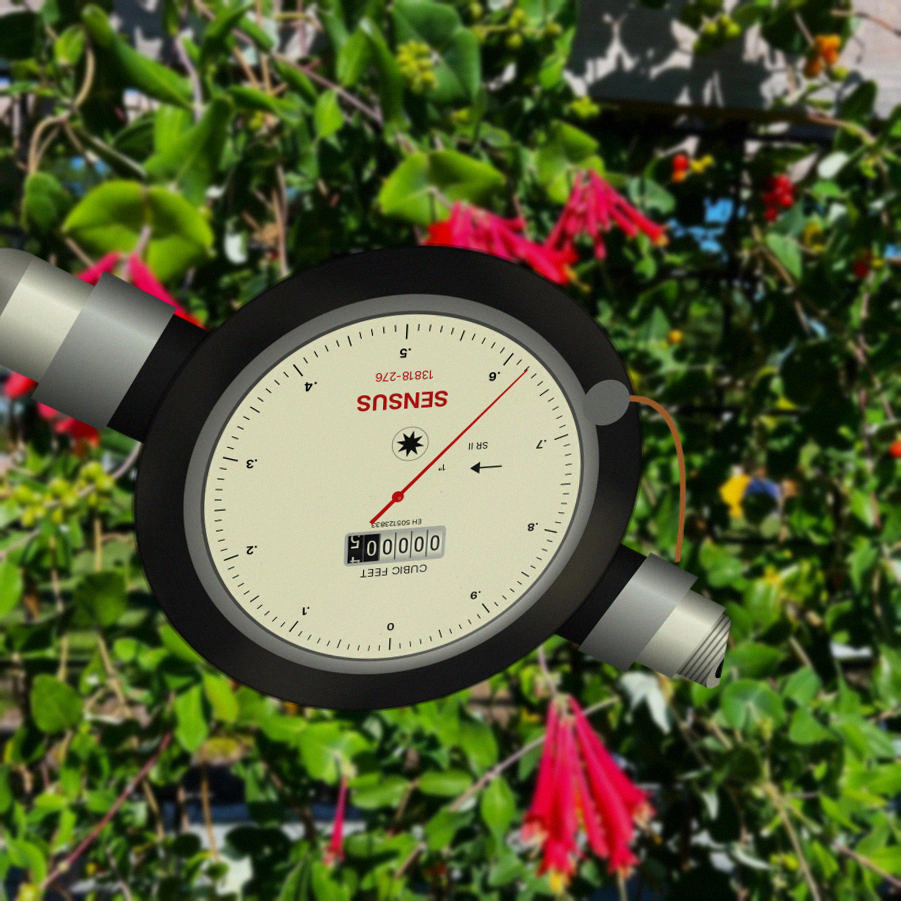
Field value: 4.62 ft³
